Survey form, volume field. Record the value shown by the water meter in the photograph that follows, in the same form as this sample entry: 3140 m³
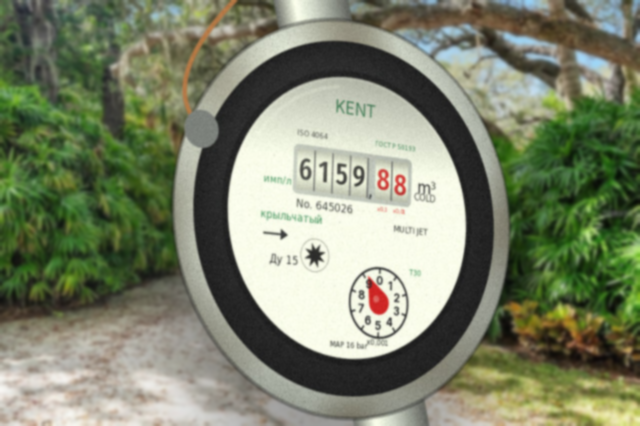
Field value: 6159.879 m³
